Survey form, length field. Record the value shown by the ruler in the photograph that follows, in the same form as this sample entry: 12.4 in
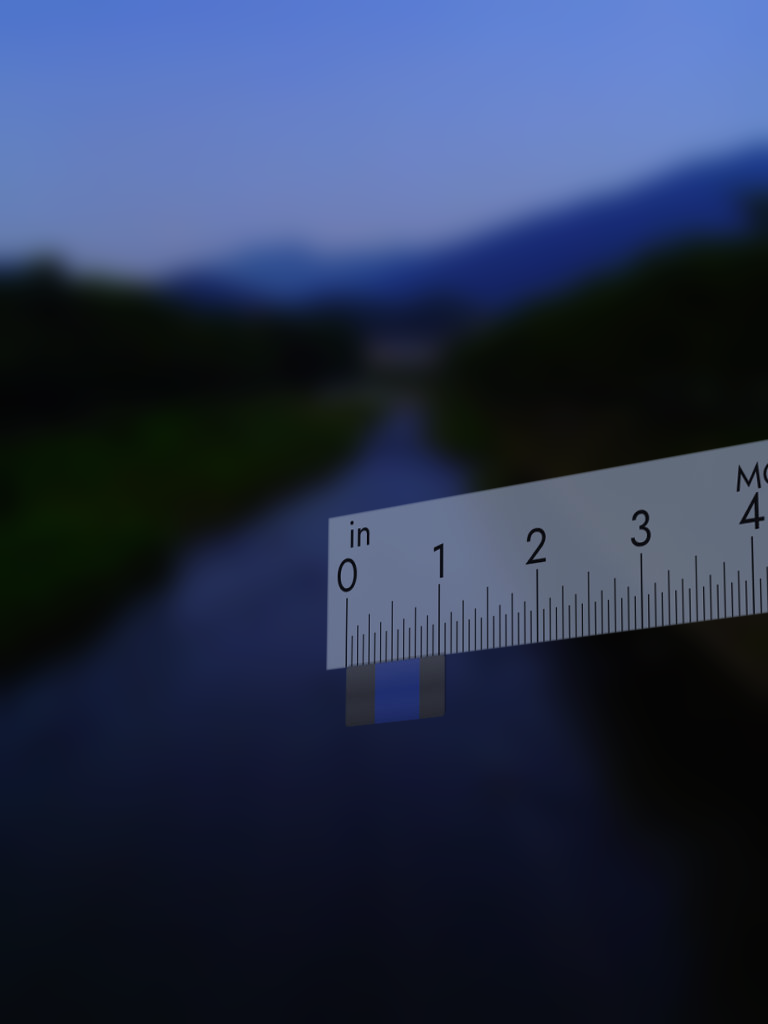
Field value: 1.0625 in
